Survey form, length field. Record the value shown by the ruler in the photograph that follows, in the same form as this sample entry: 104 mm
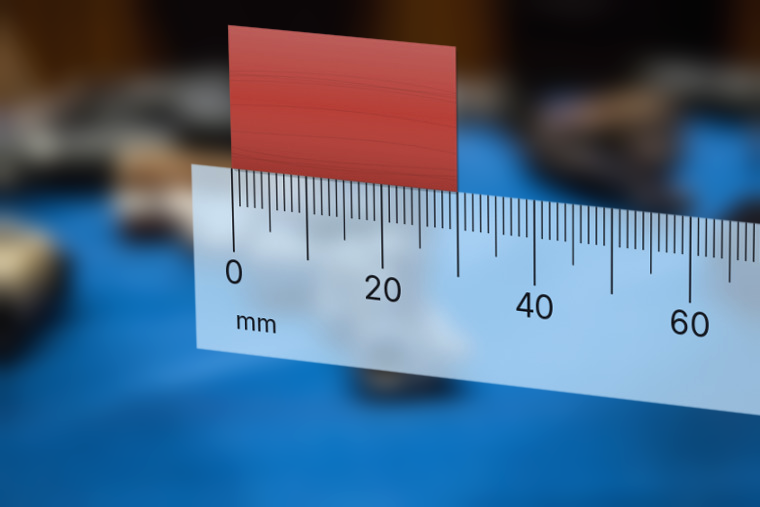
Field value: 30 mm
